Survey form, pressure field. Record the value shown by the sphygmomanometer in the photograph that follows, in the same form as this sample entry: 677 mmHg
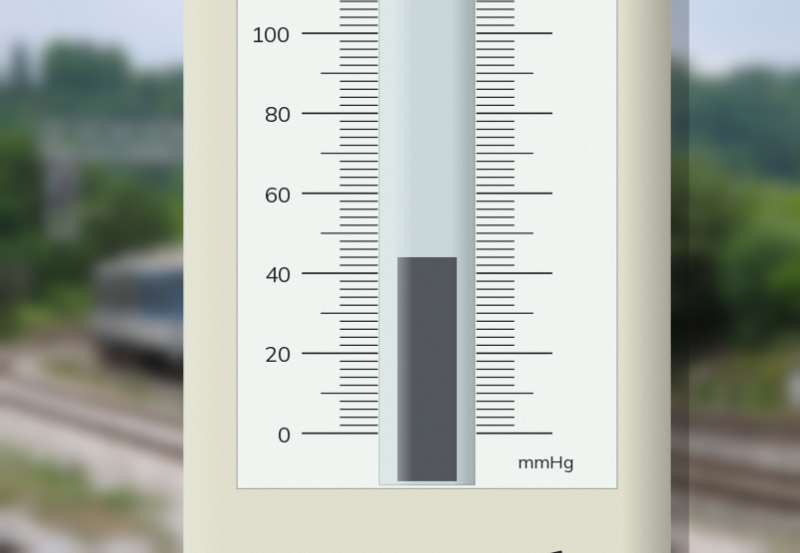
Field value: 44 mmHg
